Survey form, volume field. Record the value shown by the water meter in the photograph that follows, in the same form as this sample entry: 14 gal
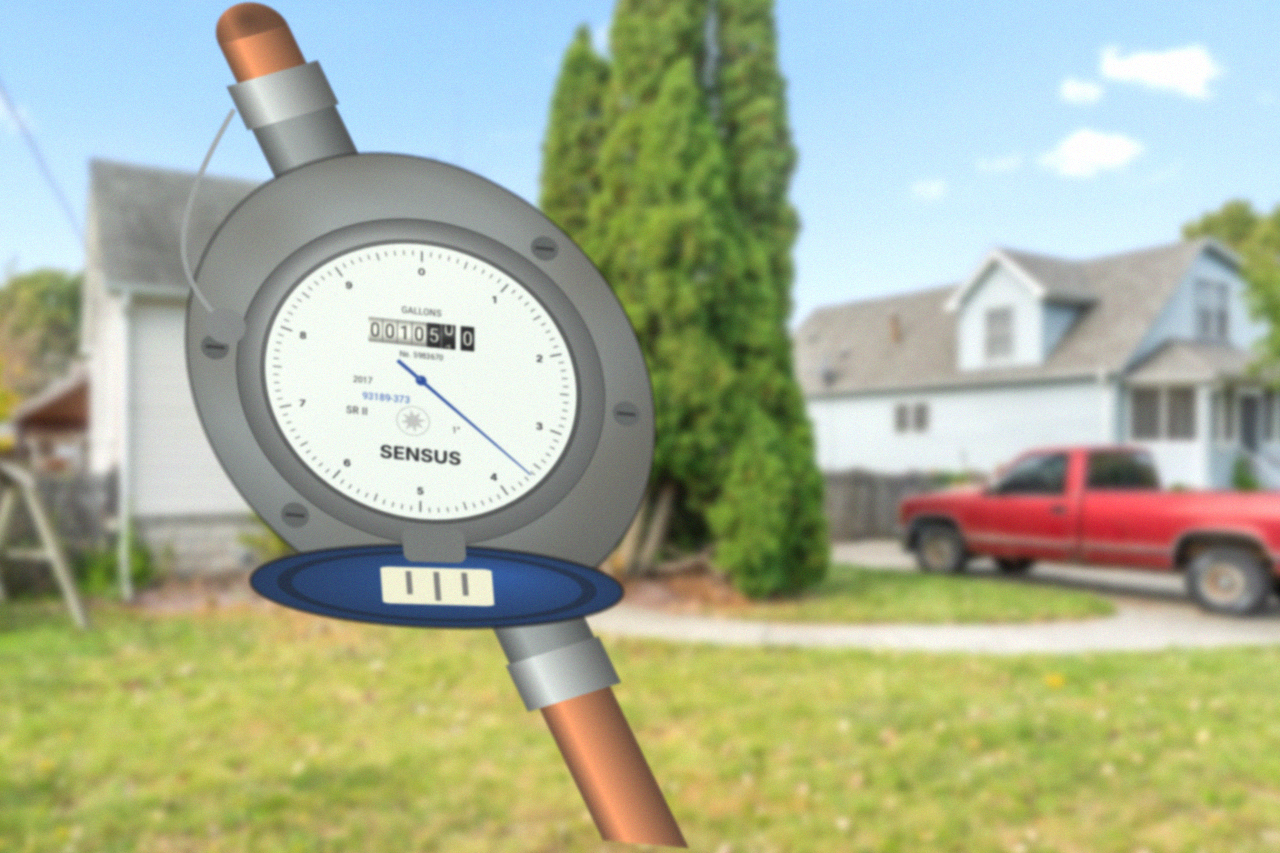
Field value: 10503.6 gal
